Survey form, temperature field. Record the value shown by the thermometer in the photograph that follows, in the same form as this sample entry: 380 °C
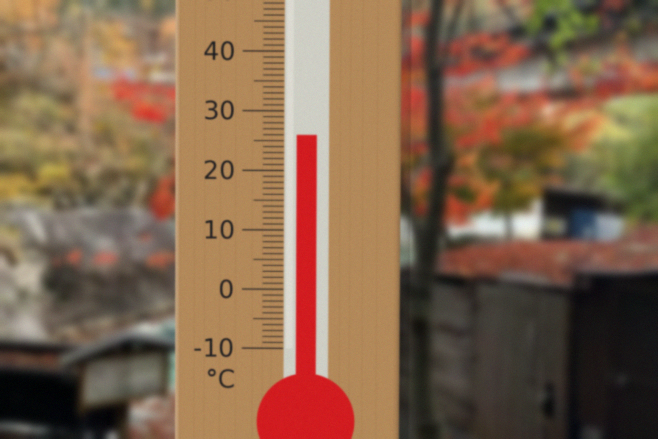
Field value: 26 °C
